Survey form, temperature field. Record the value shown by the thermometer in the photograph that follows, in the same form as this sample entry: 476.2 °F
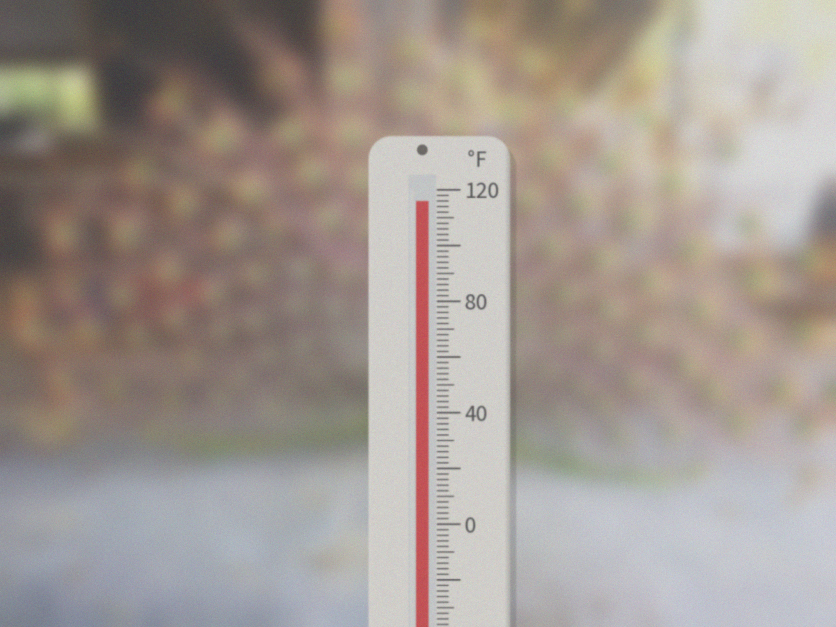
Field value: 116 °F
